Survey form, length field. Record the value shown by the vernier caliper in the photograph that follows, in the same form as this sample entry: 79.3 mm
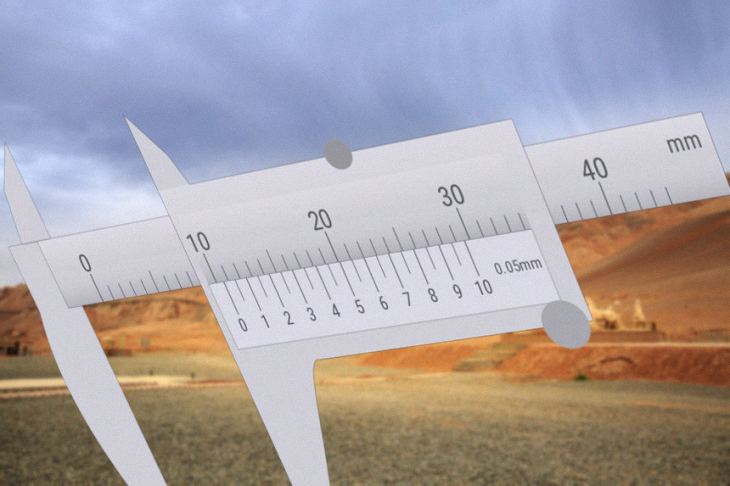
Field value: 10.6 mm
